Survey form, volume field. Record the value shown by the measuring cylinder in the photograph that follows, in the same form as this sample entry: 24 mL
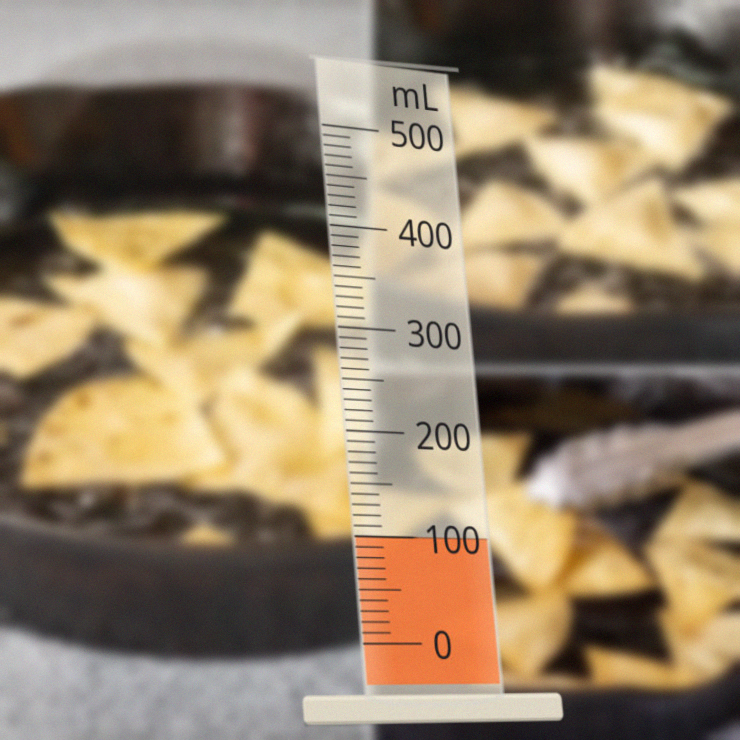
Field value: 100 mL
